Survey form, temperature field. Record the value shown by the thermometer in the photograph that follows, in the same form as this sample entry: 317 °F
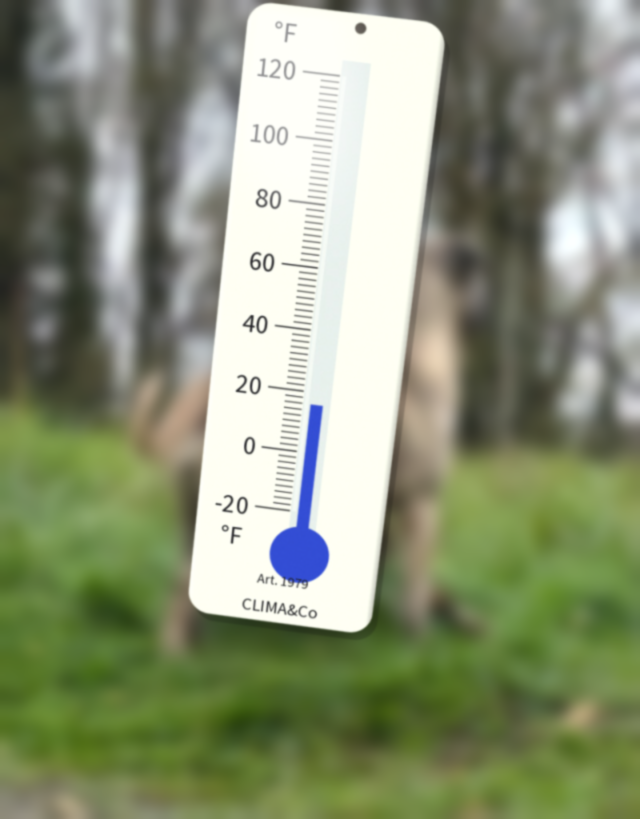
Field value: 16 °F
